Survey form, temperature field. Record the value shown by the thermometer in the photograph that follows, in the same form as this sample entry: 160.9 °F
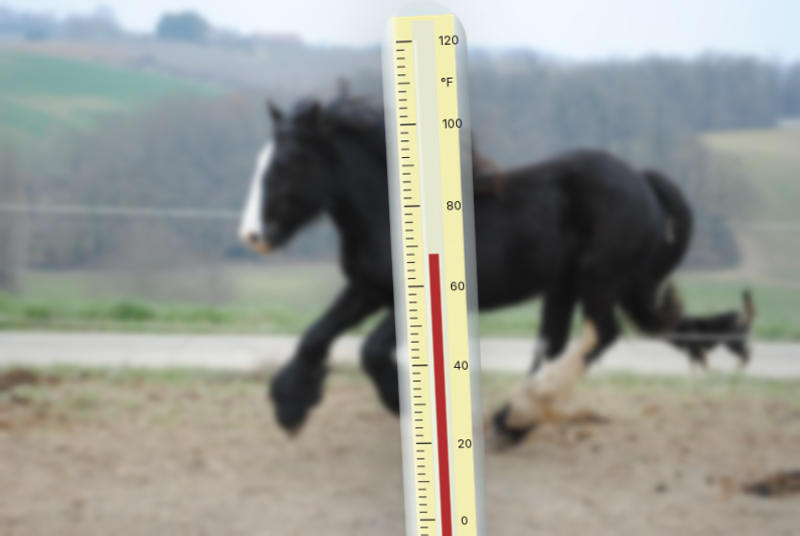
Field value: 68 °F
